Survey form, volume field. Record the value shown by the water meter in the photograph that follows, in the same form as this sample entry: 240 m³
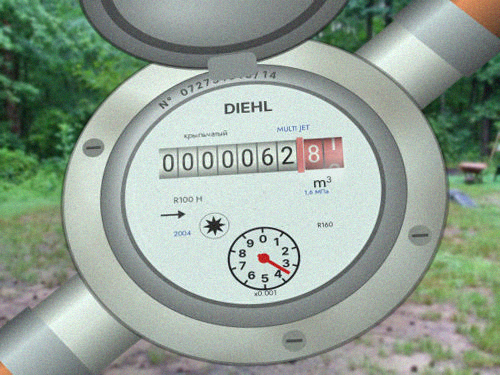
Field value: 62.813 m³
